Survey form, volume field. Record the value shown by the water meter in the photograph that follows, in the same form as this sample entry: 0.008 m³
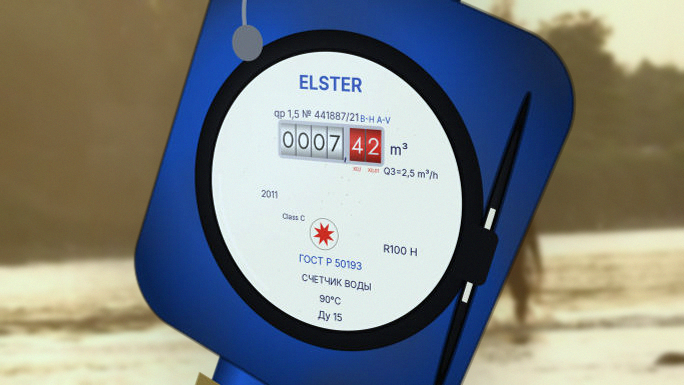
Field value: 7.42 m³
